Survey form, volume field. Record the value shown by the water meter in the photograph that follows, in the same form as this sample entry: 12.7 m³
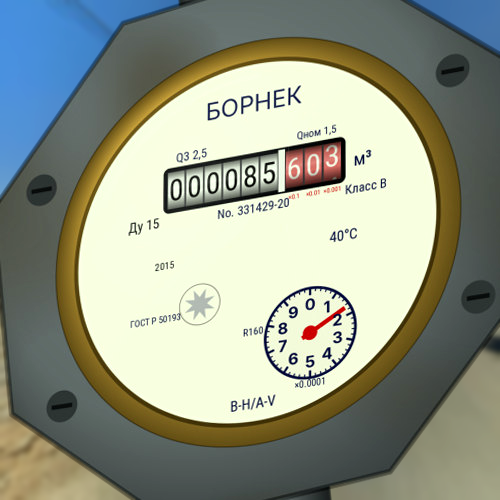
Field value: 85.6031 m³
